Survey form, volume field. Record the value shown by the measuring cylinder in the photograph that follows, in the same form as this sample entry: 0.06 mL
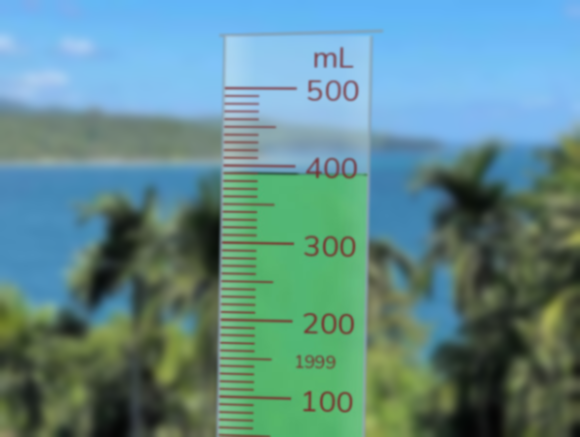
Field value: 390 mL
